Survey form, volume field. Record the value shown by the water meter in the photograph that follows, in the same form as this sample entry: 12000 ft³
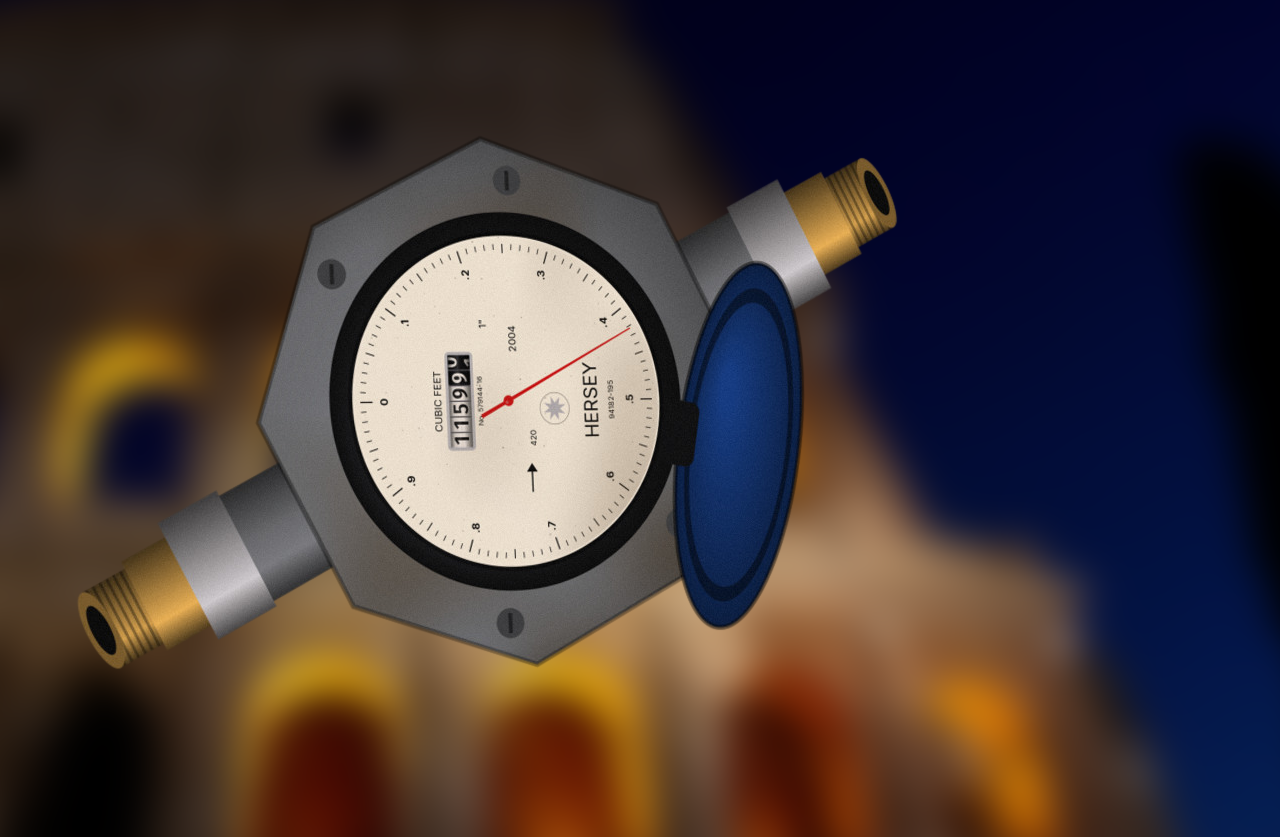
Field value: 115990.42 ft³
